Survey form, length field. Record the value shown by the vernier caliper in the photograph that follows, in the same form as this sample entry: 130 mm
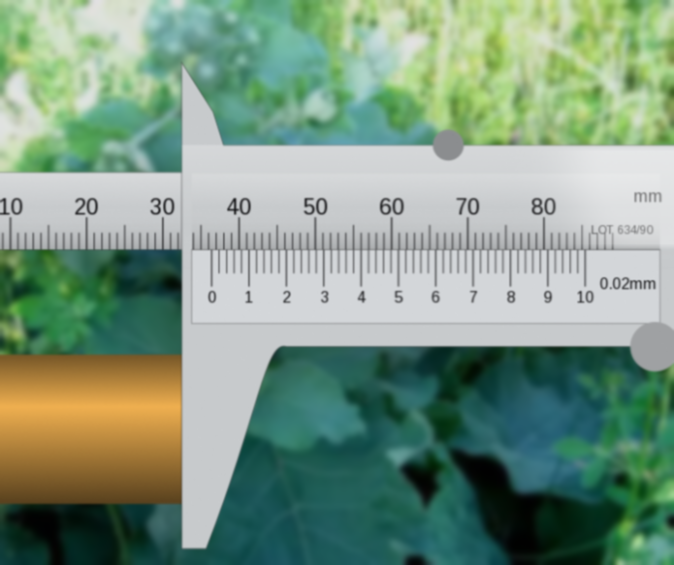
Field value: 36.4 mm
